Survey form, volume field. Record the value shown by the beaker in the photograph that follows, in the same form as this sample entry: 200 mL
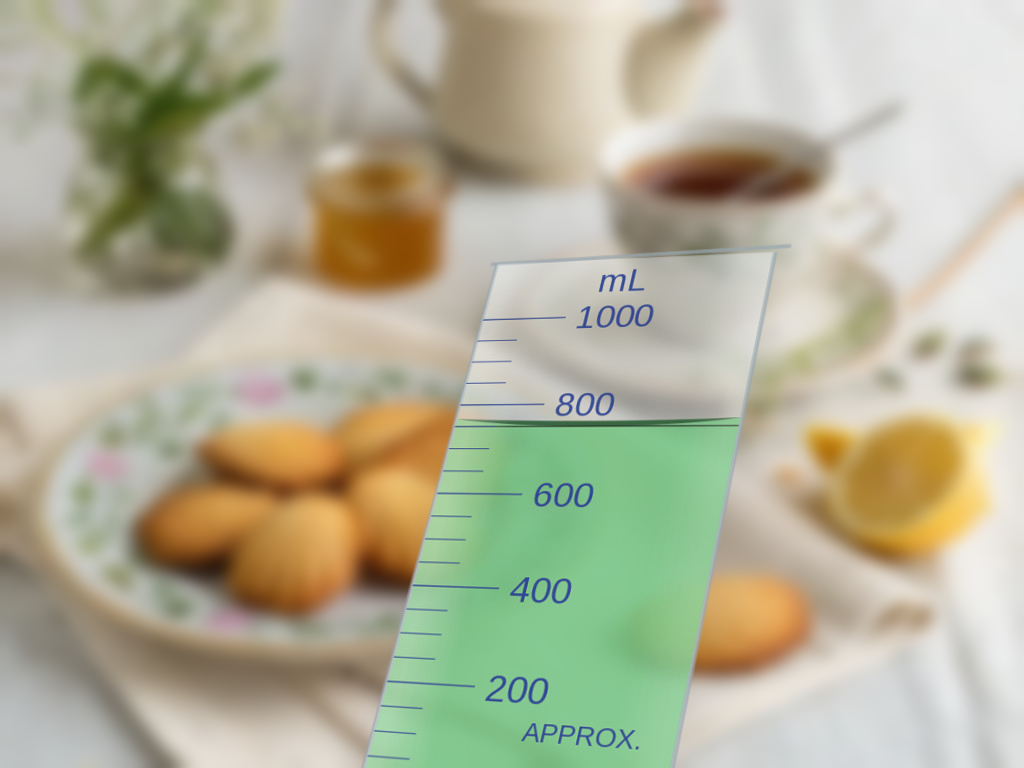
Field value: 750 mL
